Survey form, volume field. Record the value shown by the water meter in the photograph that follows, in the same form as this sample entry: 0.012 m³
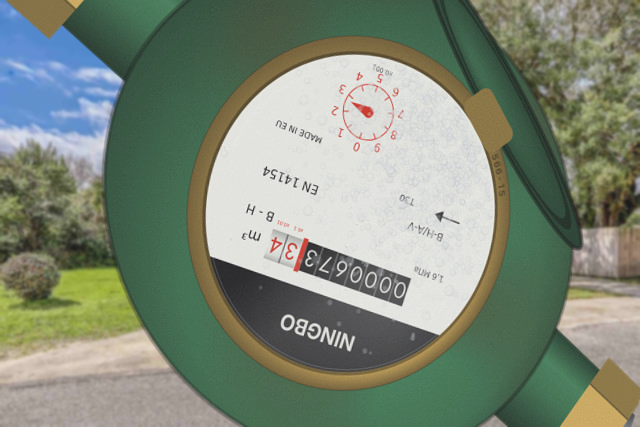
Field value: 673.342 m³
